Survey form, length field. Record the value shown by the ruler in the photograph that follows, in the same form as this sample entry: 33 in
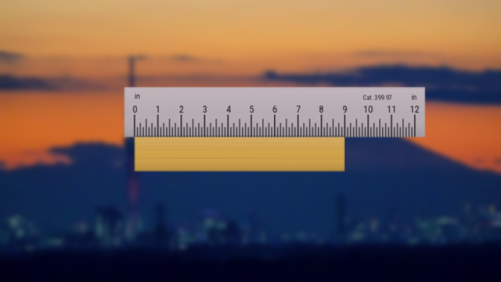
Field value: 9 in
